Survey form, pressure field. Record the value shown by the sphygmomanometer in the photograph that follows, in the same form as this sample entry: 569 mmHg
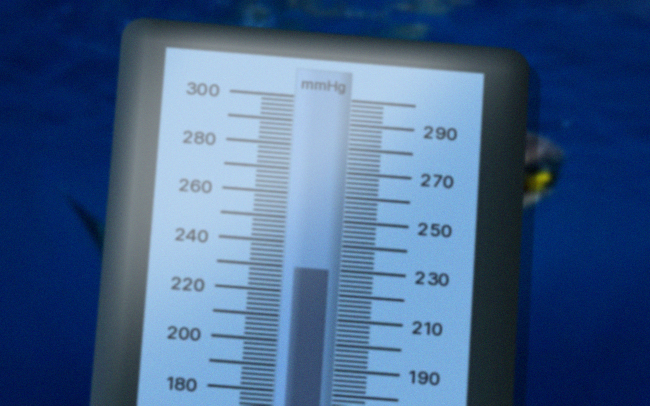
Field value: 230 mmHg
